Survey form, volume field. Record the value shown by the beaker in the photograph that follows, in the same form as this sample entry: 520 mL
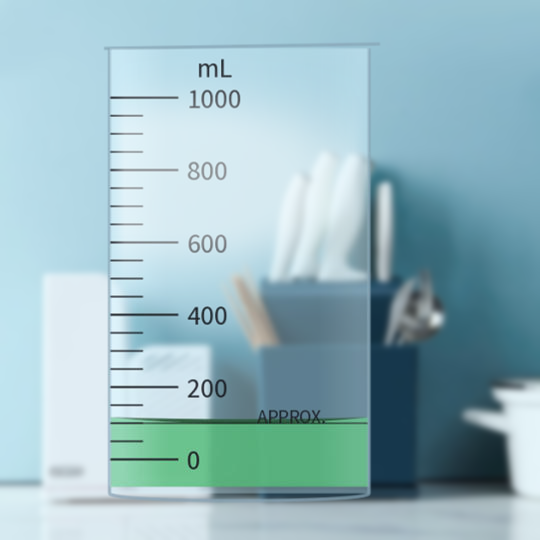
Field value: 100 mL
